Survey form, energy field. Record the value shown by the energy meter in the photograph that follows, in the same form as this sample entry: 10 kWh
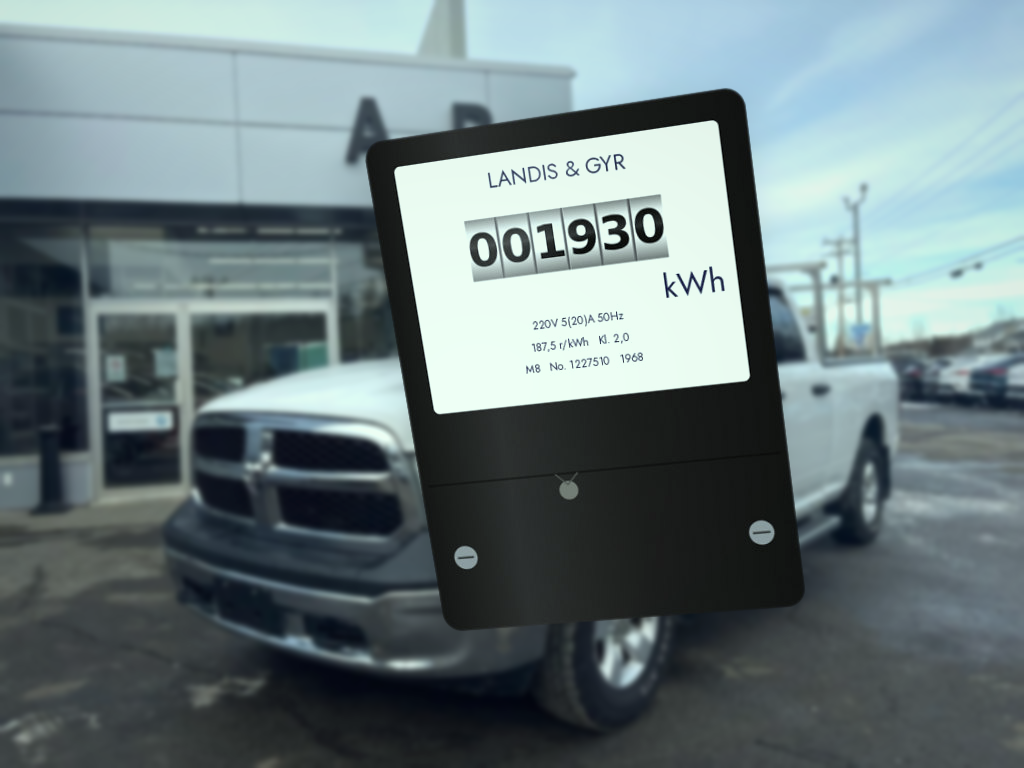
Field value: 1930 kWh
